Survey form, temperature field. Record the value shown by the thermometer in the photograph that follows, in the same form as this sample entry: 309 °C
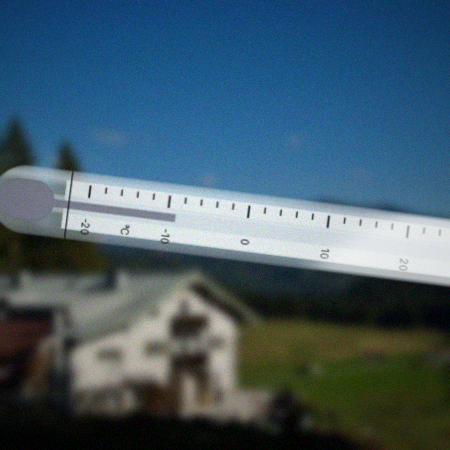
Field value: -9 °C
